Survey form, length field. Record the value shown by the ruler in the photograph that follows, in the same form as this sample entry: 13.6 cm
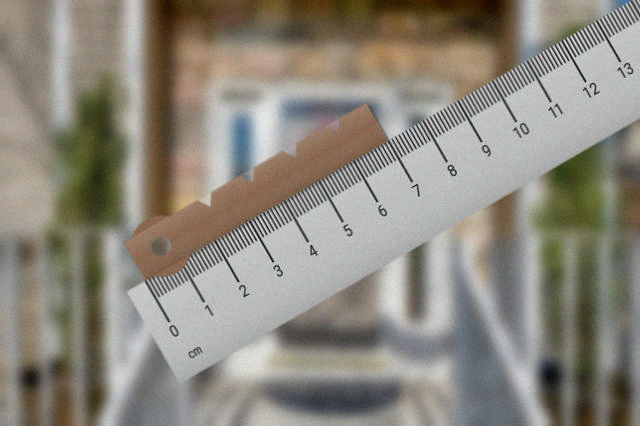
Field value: 7 cm
